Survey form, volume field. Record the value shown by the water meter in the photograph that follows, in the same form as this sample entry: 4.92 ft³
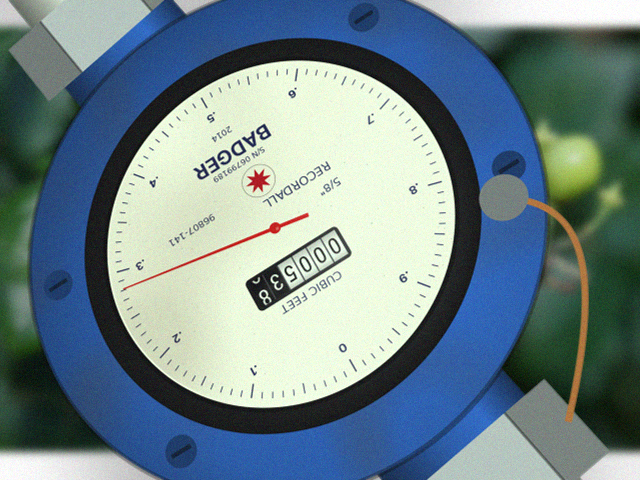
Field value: 538.28 ft³
